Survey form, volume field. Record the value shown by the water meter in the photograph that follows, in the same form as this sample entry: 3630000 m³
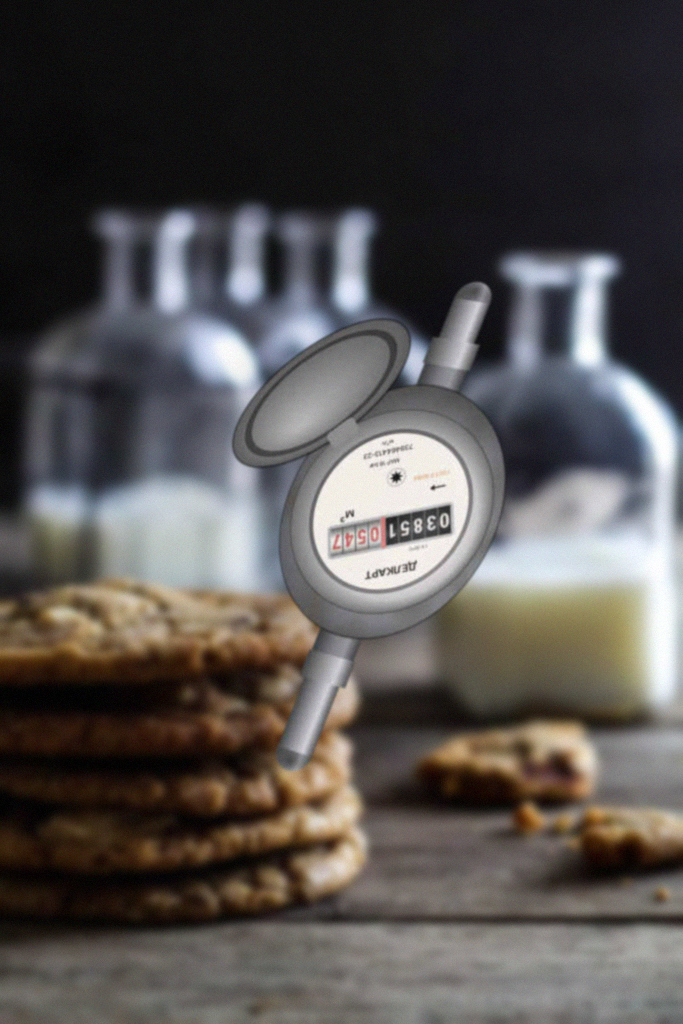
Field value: 3851.0547 m³
